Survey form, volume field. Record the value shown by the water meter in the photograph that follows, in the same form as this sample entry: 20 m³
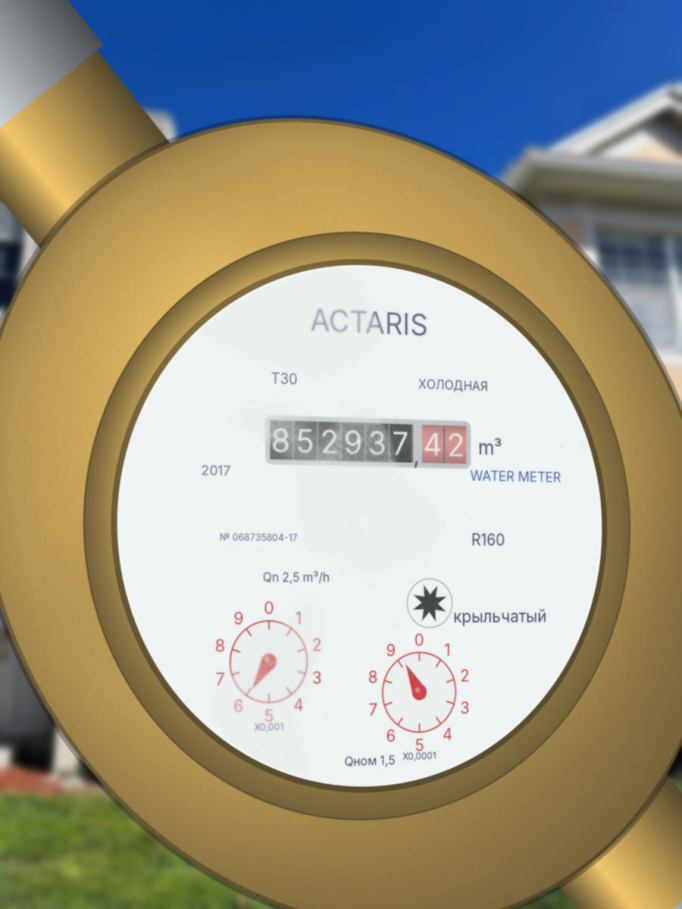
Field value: 852937.4259 m³
